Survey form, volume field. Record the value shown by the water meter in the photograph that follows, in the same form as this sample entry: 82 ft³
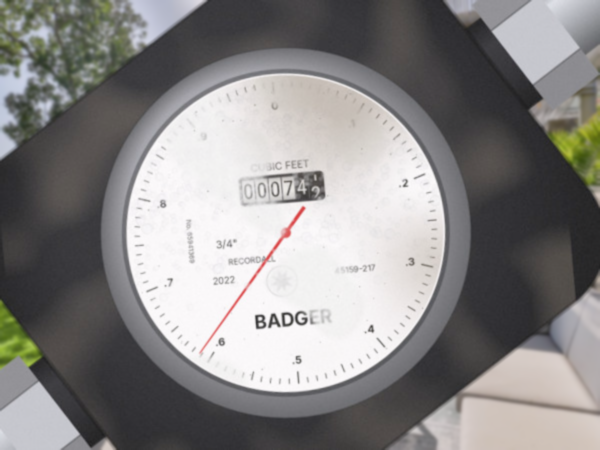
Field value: 741.61 ft³
